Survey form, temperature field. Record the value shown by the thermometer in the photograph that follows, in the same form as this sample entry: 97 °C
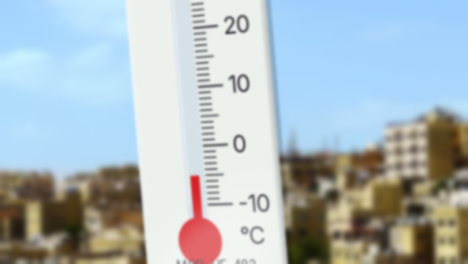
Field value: -5 °C
